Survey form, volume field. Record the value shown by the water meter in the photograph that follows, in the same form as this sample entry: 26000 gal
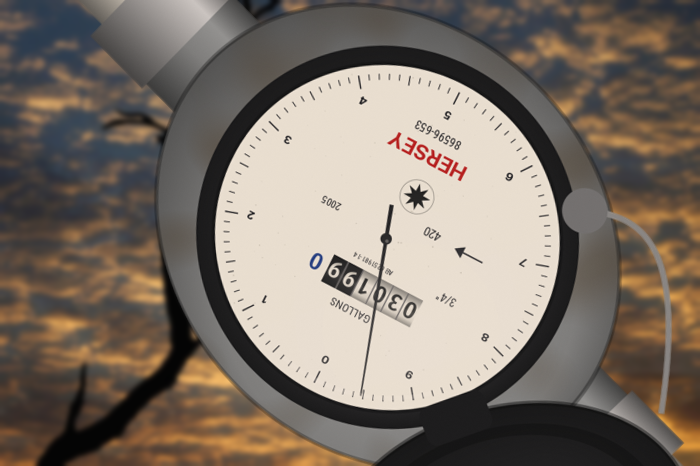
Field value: 301989.5 gal
